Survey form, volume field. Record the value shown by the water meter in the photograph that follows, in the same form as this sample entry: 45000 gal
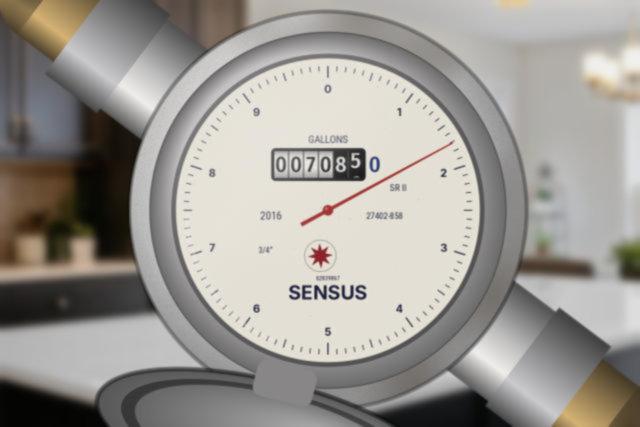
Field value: 70851.7 gal
